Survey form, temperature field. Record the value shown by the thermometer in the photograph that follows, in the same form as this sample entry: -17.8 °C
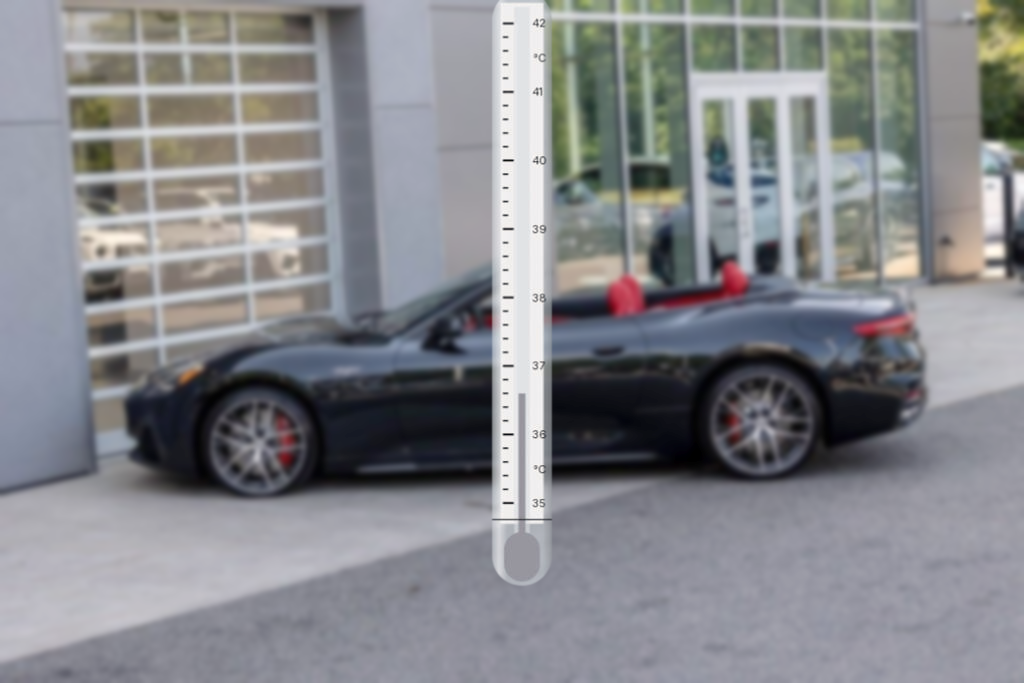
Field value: 36.6 °C
